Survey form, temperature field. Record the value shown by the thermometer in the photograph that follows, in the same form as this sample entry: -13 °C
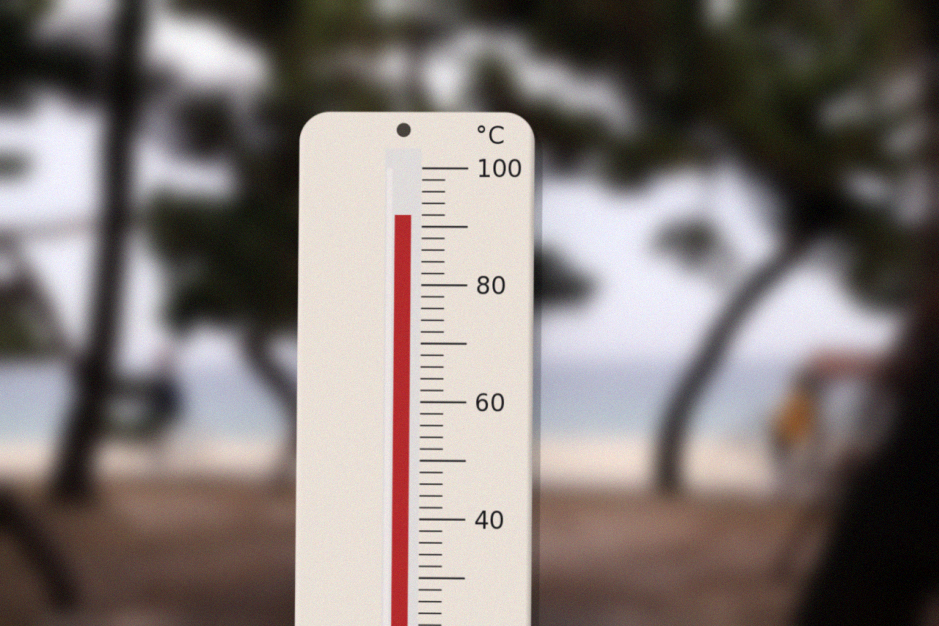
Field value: 92 °C
